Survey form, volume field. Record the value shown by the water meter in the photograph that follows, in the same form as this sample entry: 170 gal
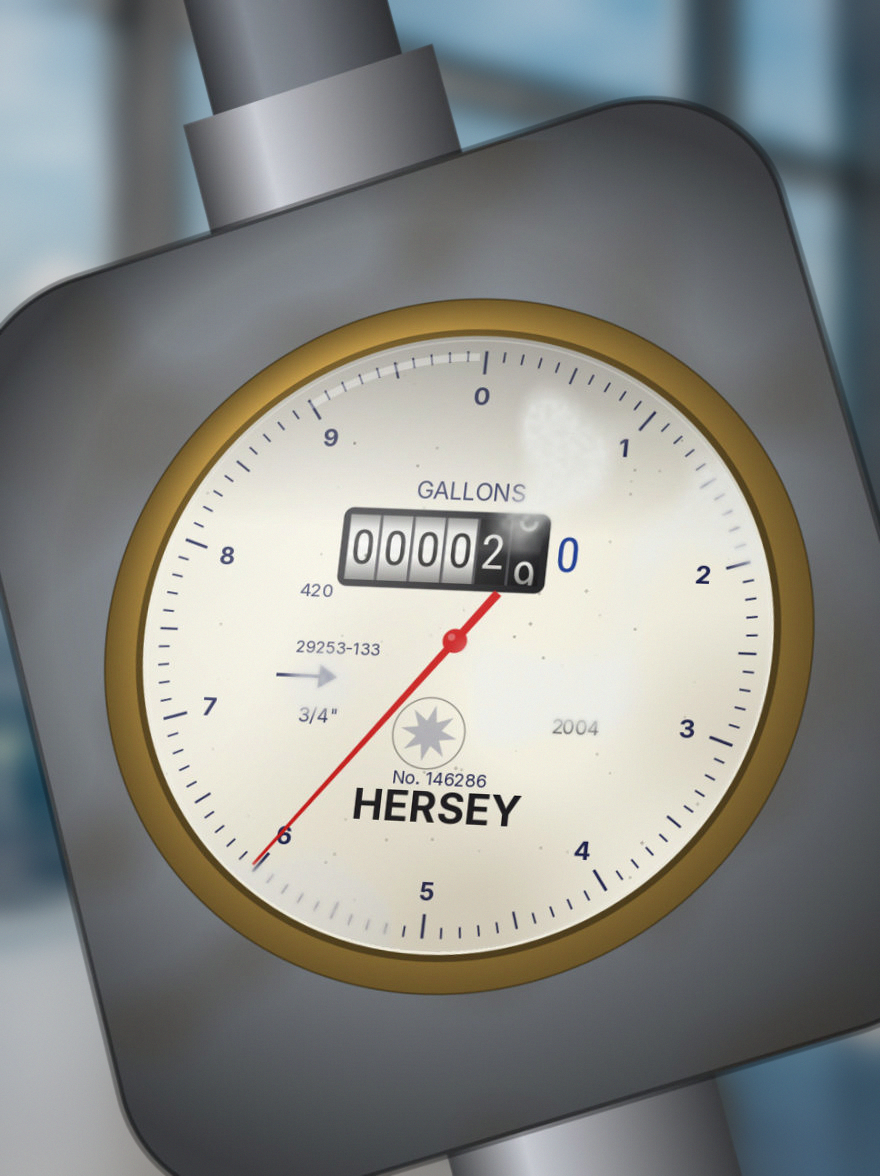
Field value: 286.0 gal
